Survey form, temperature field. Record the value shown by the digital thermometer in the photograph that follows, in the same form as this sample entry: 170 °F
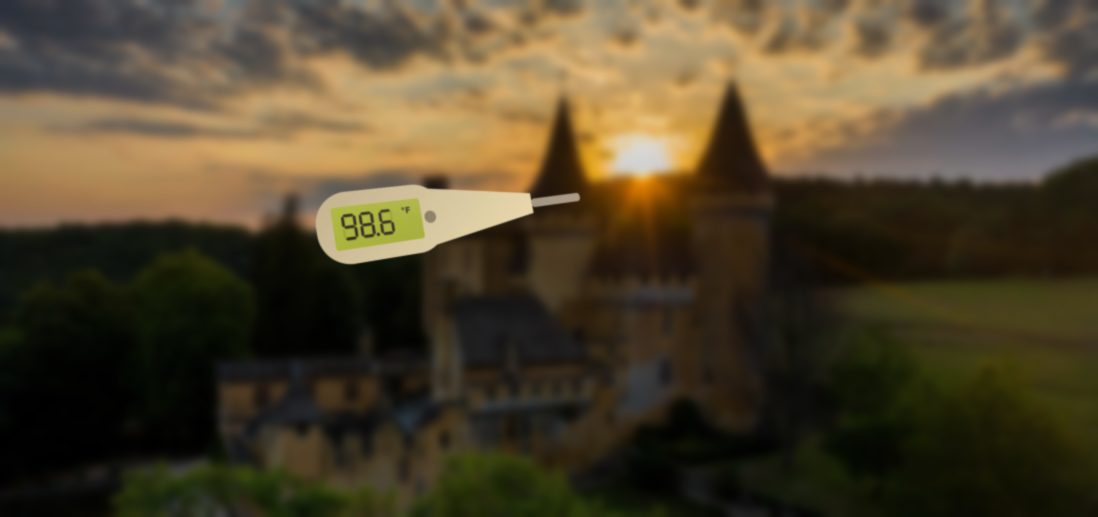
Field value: 98.6 °F
